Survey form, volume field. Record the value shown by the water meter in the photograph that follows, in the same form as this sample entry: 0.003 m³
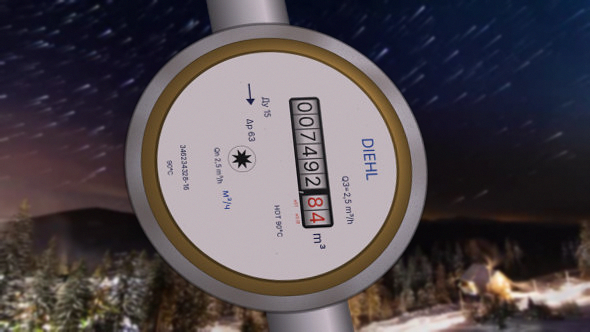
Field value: 7492.84 m³
